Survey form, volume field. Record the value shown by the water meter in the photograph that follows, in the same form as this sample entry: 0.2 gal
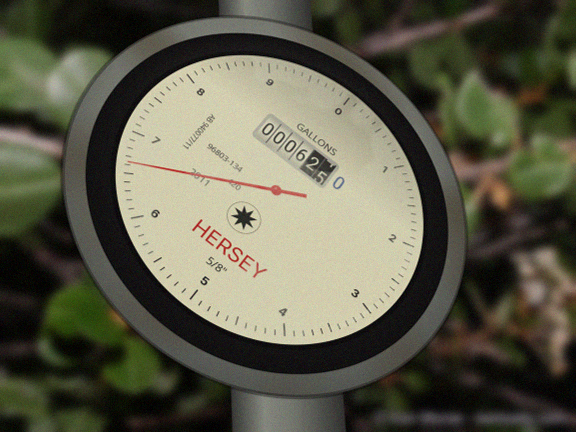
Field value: 6246.6 gal
